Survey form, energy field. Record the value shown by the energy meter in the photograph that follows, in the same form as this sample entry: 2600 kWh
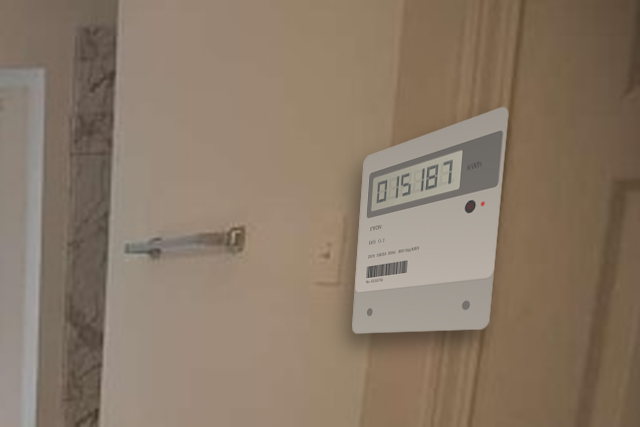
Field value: 15187 kWh
